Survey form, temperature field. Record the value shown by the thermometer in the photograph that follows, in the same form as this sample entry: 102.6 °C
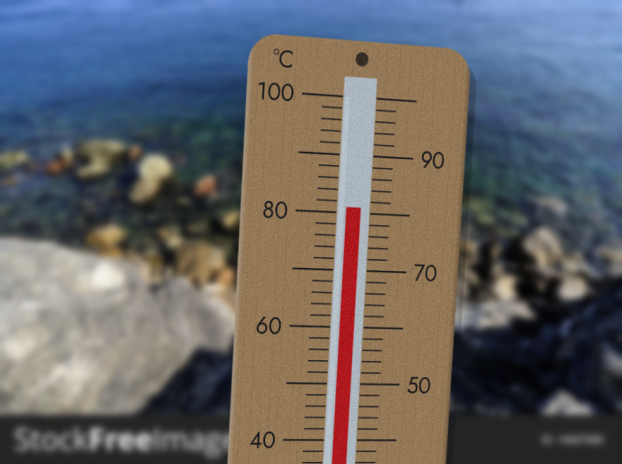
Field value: 81 °C
